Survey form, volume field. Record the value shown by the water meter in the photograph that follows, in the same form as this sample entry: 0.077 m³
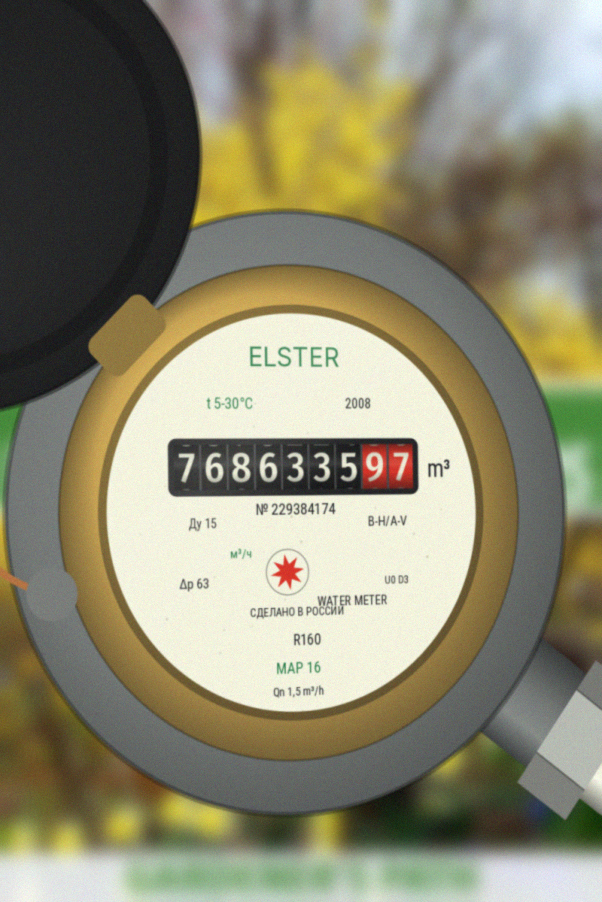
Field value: 7686335.97 m³
